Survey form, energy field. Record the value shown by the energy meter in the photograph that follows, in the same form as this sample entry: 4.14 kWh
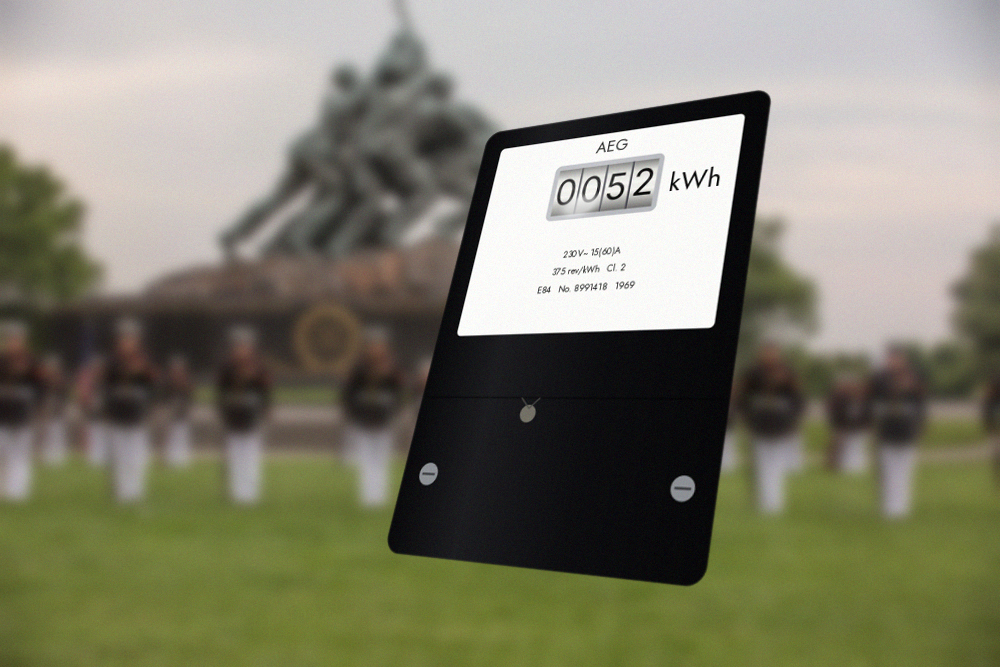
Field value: 52 kWh
